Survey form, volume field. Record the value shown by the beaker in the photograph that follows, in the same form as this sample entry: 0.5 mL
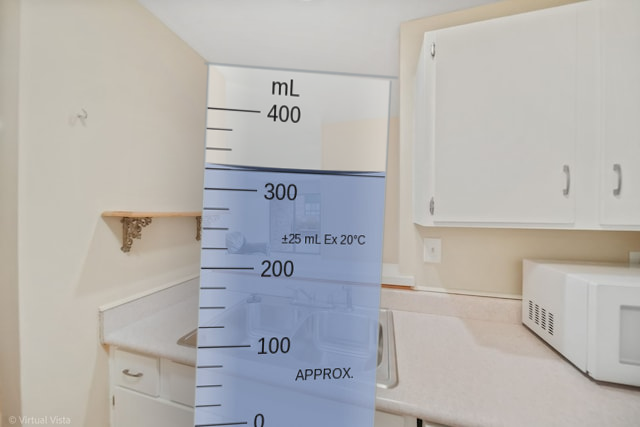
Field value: 325 mL
